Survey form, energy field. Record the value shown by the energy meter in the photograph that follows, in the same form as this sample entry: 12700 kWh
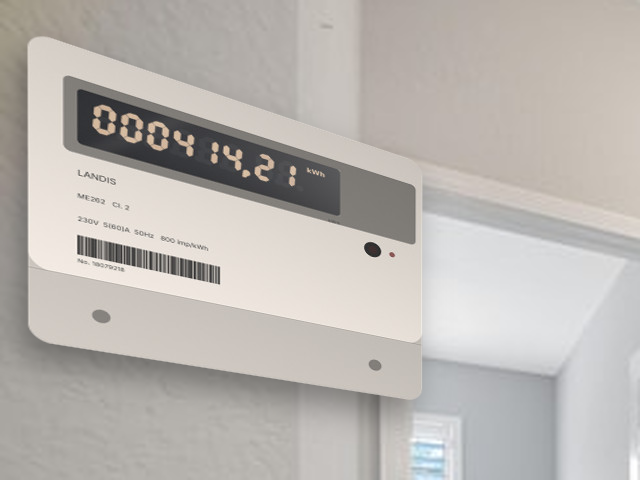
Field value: 414.21 kWh
